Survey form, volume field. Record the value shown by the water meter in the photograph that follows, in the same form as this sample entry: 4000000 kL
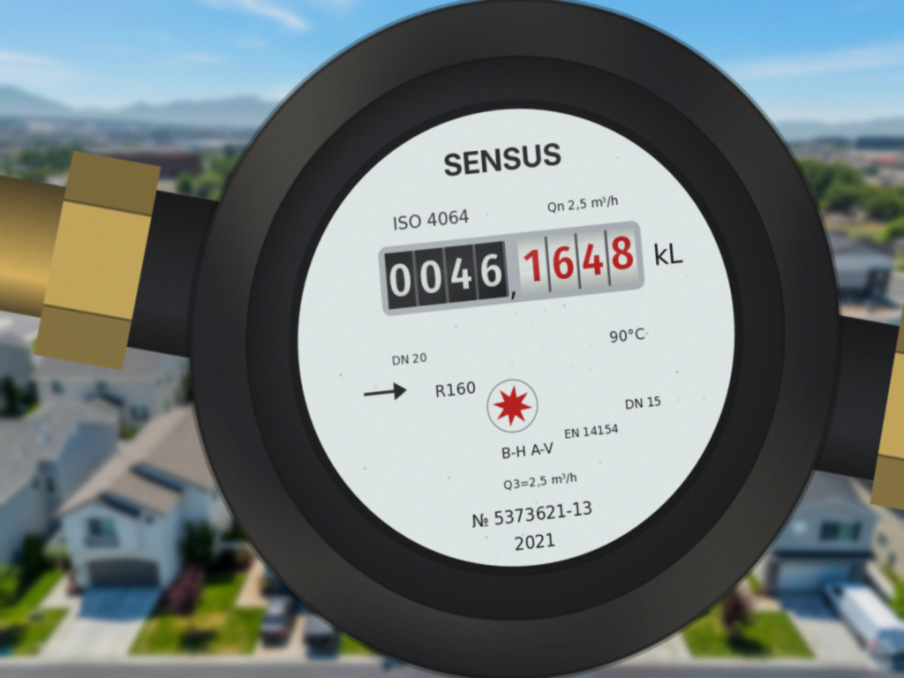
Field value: 46.1648 kL
